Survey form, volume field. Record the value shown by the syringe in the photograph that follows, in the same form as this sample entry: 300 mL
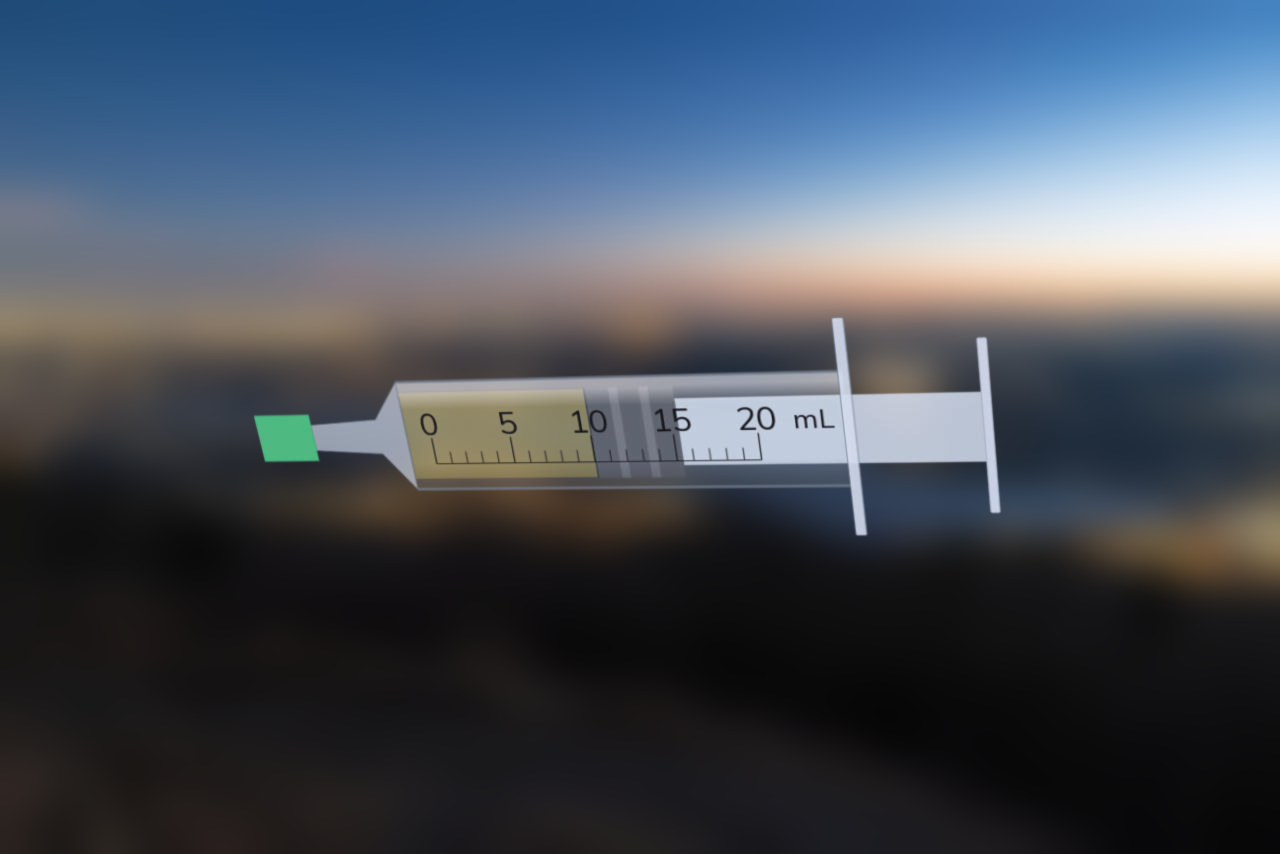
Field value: 10 mL
